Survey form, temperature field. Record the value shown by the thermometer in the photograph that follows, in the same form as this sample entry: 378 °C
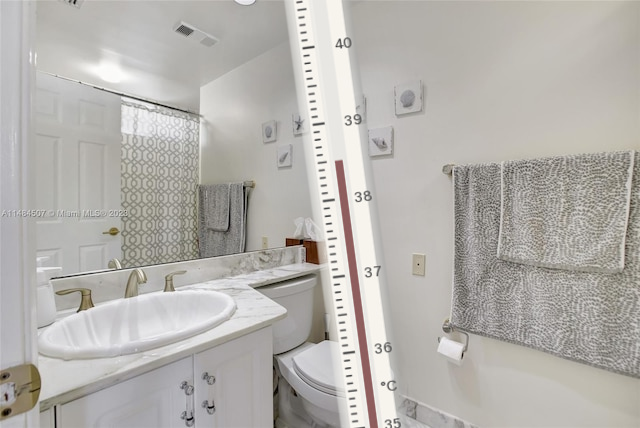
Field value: 38.5 °C
